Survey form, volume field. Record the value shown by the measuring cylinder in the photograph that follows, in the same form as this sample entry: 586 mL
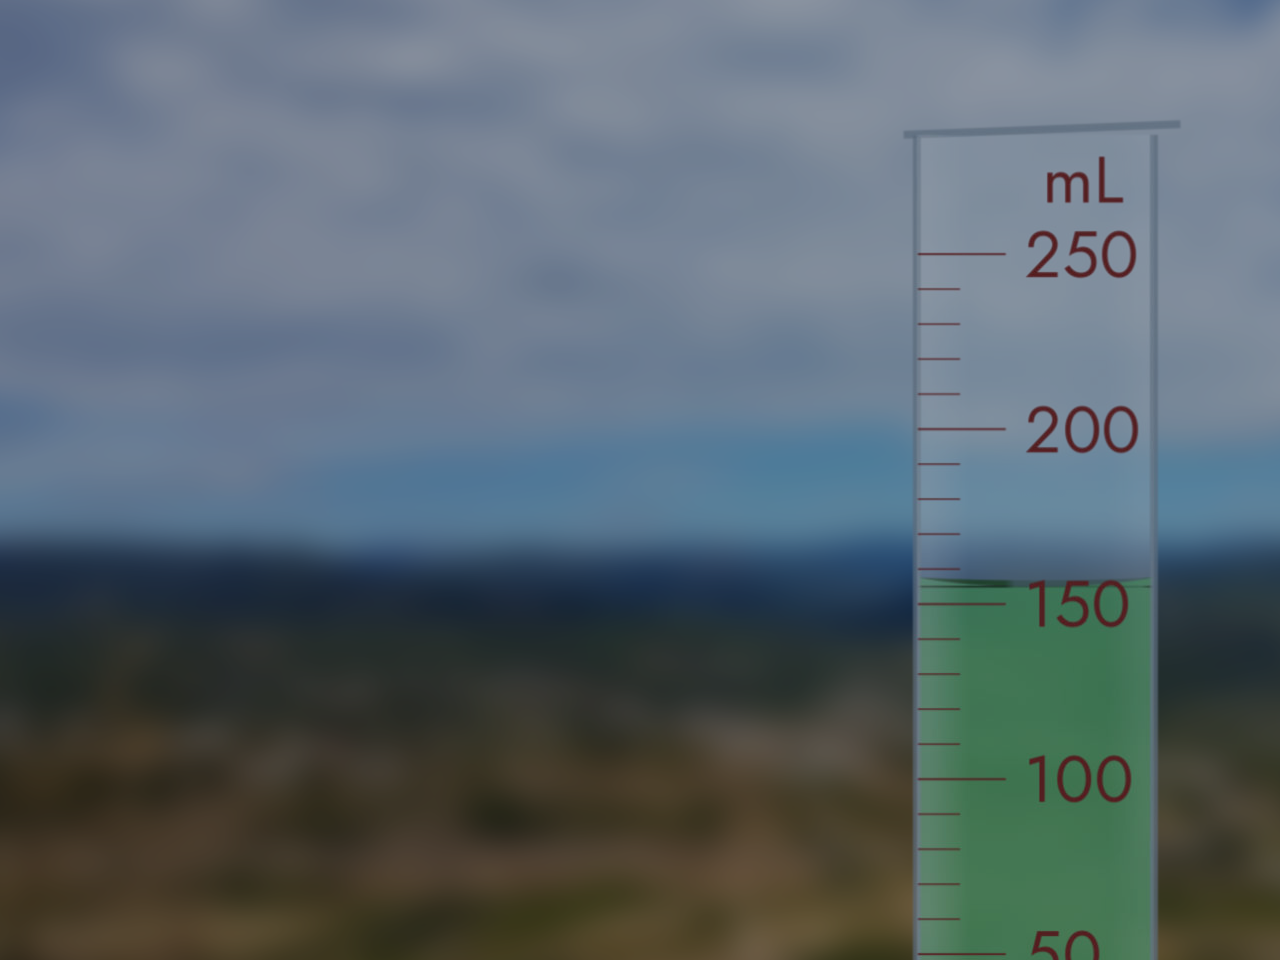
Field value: 155 mL
